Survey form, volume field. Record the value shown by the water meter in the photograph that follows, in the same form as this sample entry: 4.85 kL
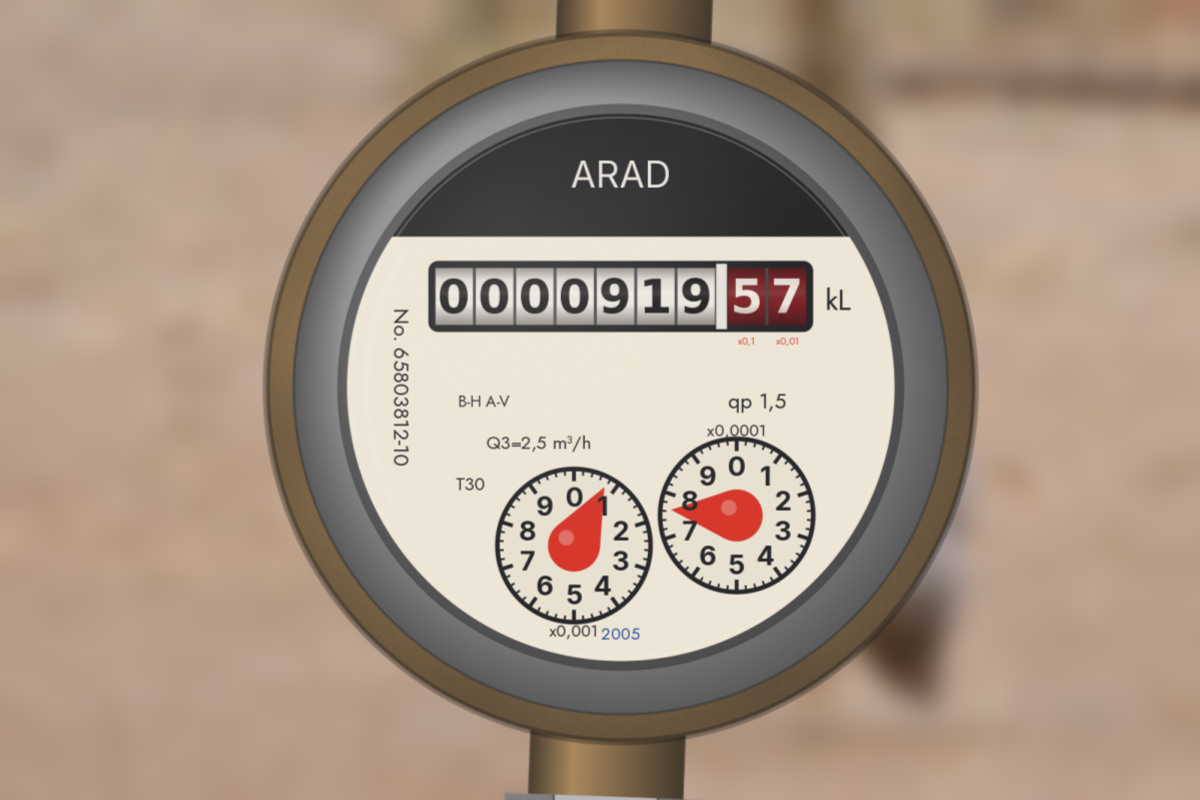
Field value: 919.5707 kL
